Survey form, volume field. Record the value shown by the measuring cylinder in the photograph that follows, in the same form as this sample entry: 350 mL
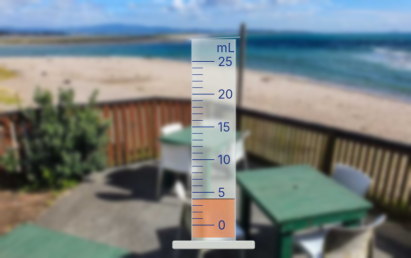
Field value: 4 mL
